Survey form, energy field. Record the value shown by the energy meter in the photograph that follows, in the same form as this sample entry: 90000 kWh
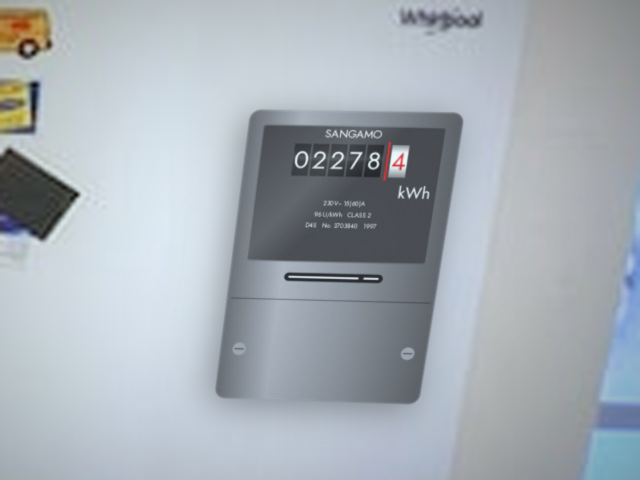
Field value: 2278.4 kWh
